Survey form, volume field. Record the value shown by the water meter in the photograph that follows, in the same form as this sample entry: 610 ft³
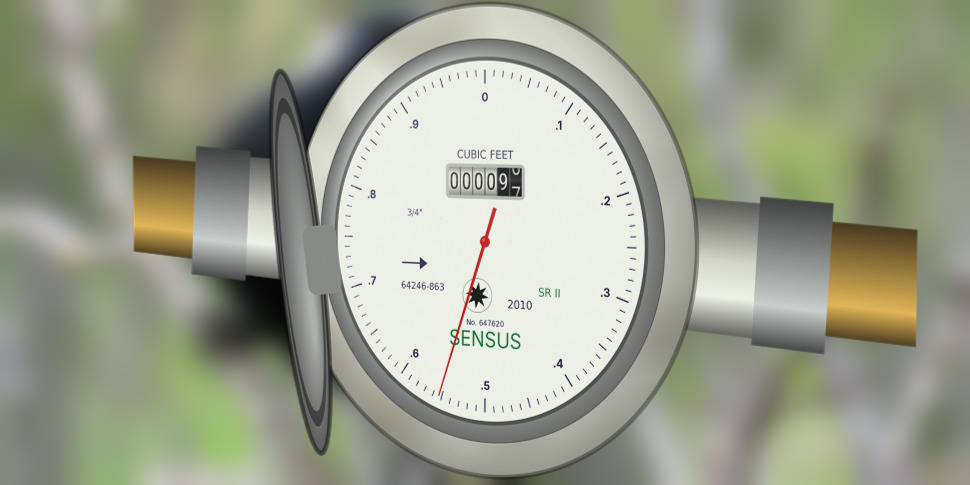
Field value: 96.55 ft³
